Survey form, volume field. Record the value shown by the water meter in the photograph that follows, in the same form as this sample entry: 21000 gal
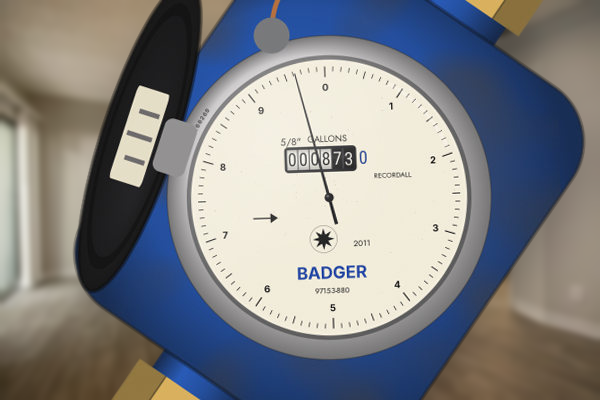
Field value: 8729.6 gal
